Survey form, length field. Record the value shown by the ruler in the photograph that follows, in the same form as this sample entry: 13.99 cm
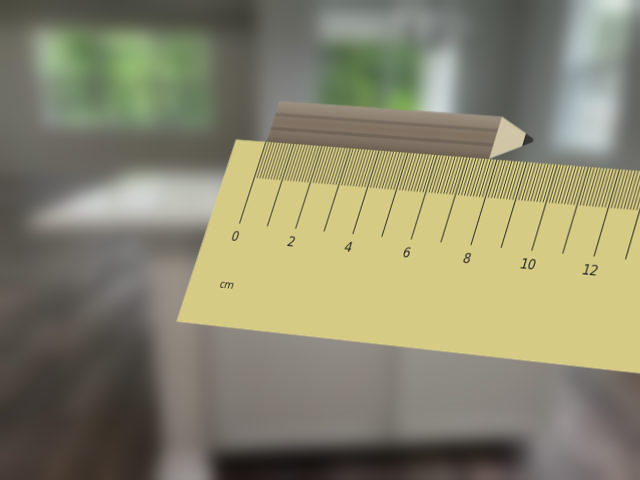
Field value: 9 cm
